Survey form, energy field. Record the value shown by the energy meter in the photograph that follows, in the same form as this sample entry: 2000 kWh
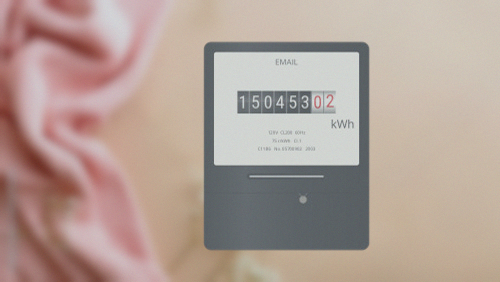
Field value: 150453.02 kWh
